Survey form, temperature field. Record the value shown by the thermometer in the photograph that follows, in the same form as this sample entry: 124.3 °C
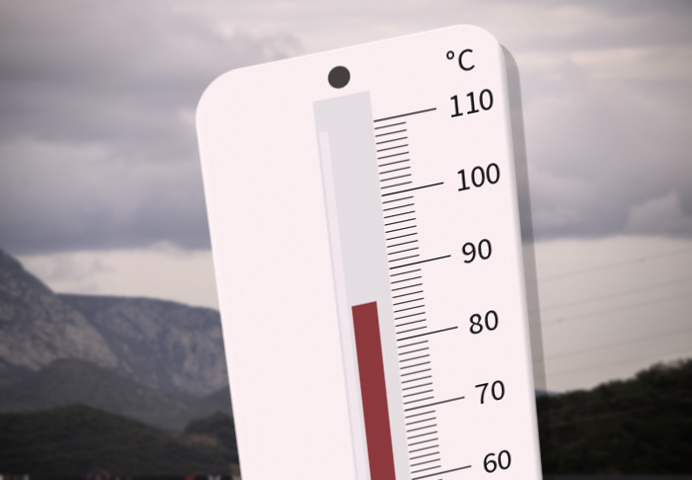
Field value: 86 °C
